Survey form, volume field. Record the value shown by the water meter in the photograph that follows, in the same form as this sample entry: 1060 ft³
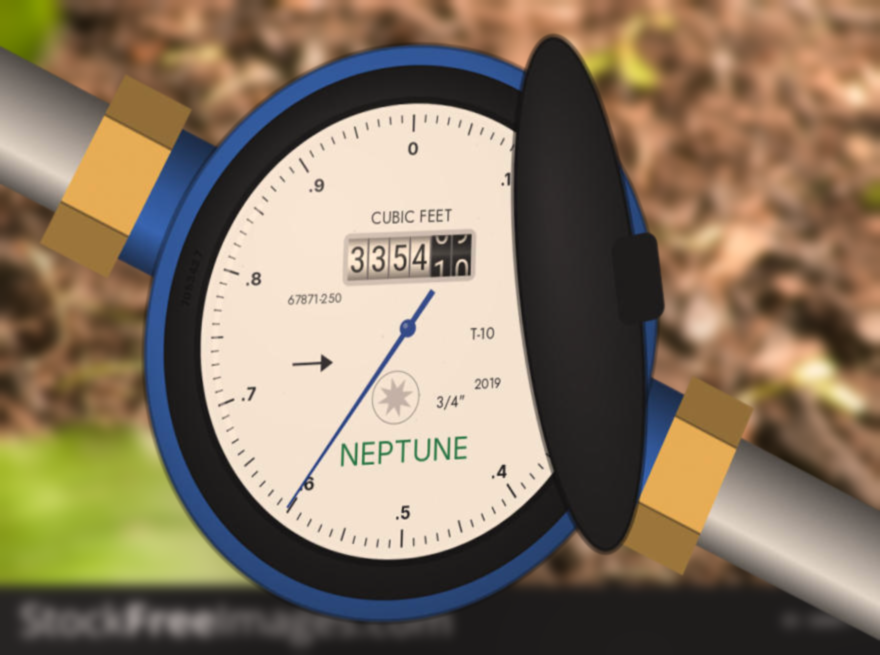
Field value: 335409.60 ft³
